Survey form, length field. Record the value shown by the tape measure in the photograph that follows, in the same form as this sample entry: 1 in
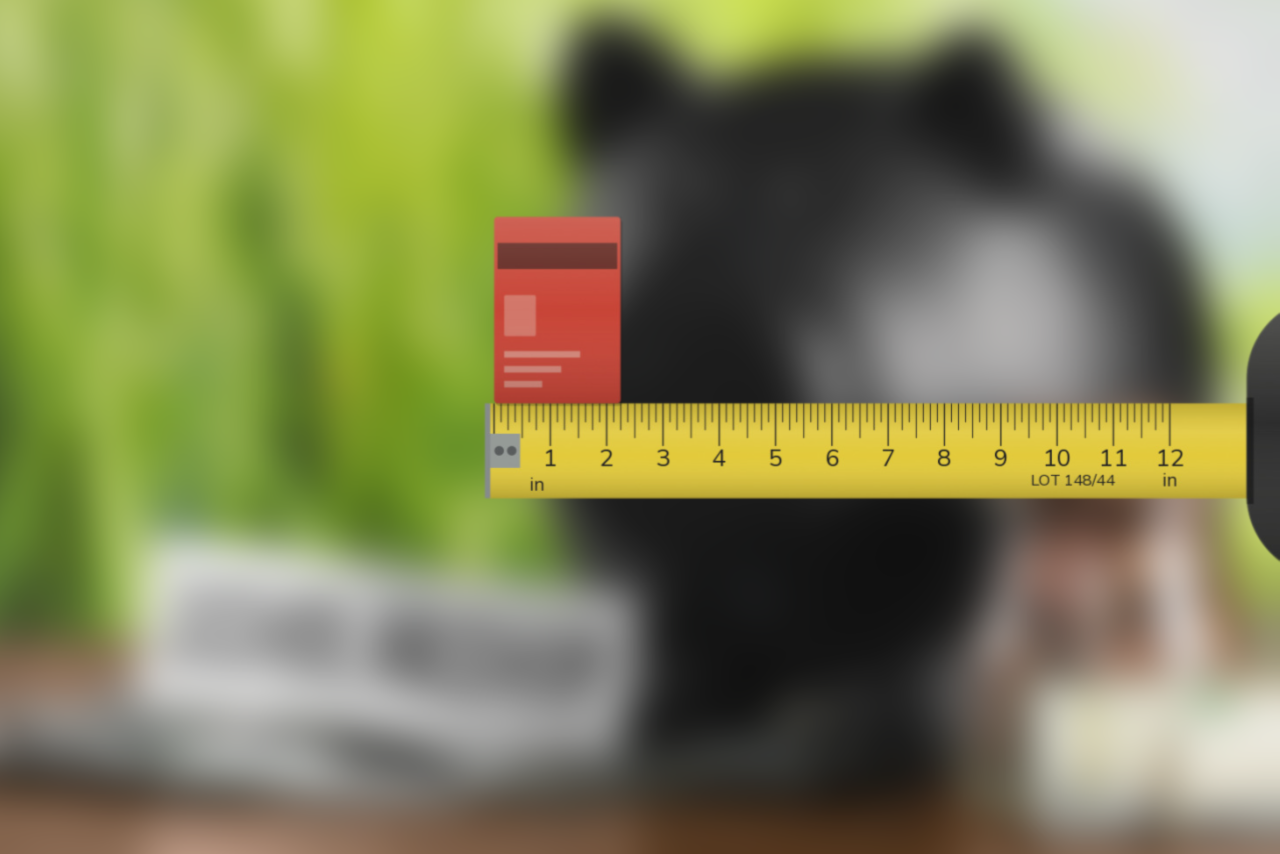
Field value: 2.25 in
